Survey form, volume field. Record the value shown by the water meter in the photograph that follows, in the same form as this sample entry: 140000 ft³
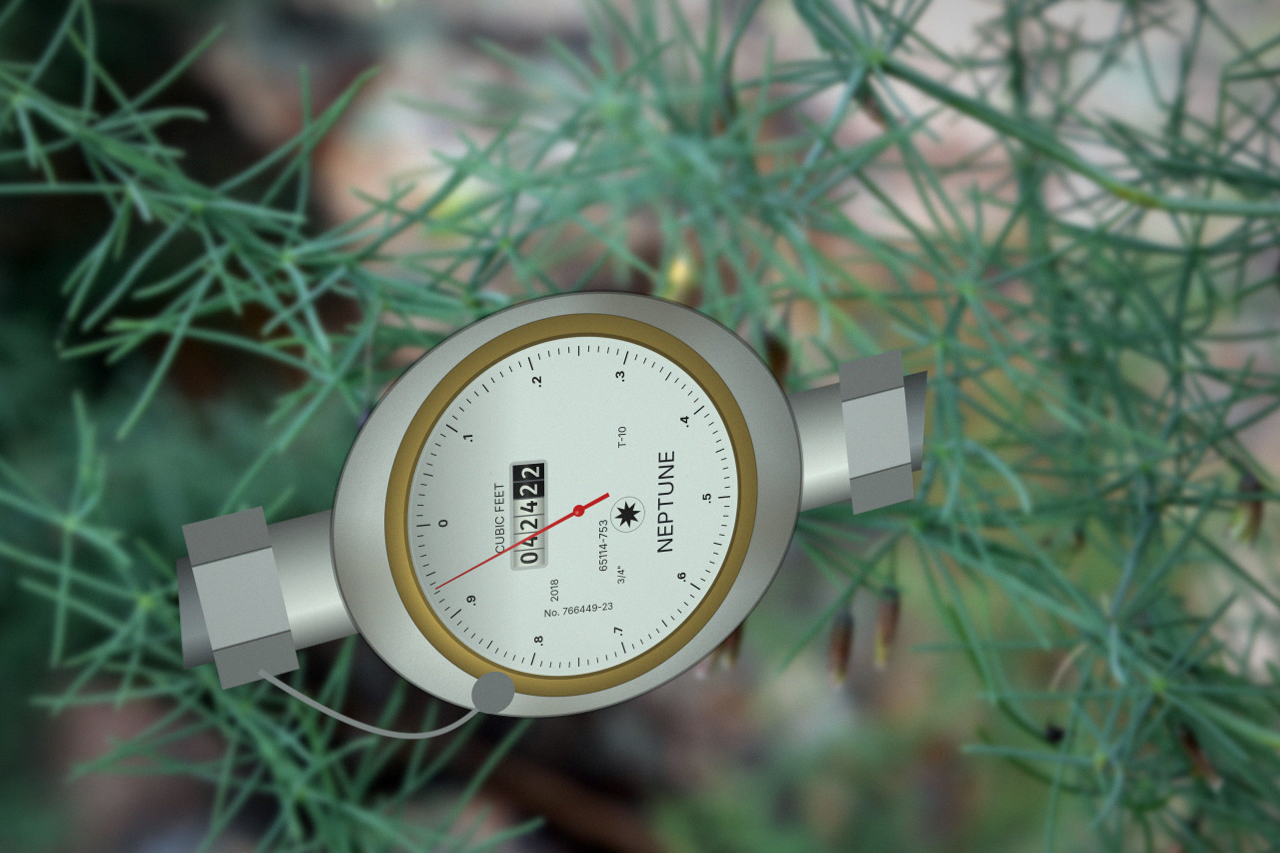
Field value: 42421.93 ft³
